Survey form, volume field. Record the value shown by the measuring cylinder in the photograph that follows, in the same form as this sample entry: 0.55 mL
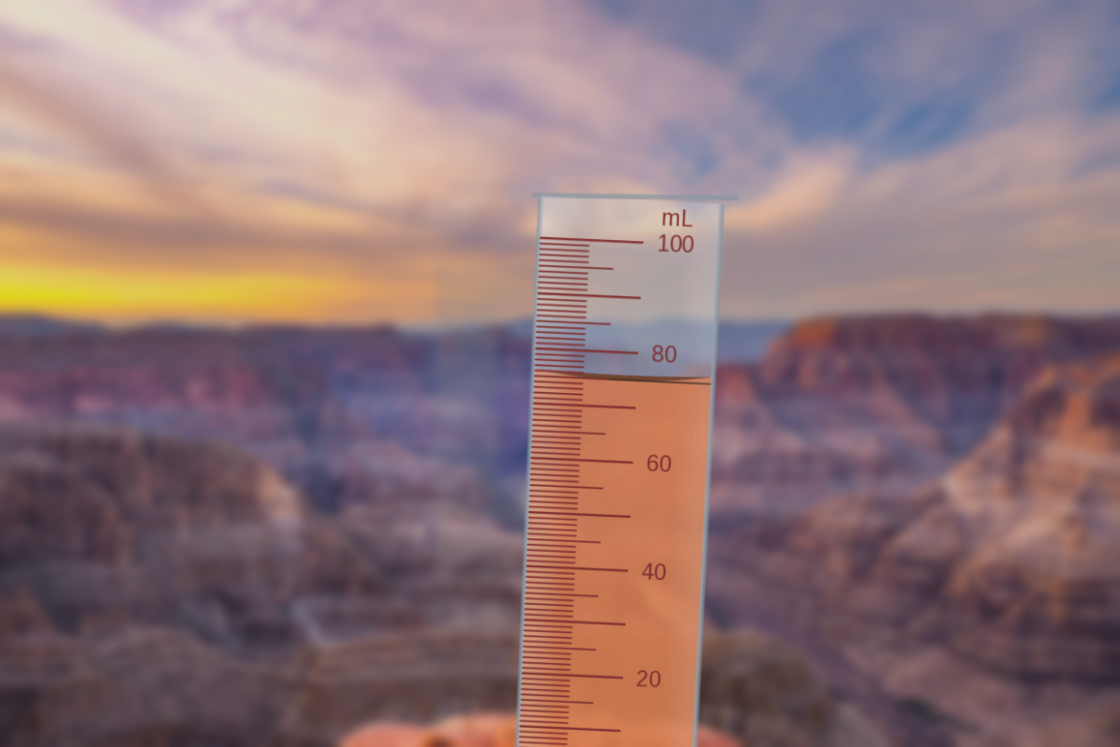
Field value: 75 mL
